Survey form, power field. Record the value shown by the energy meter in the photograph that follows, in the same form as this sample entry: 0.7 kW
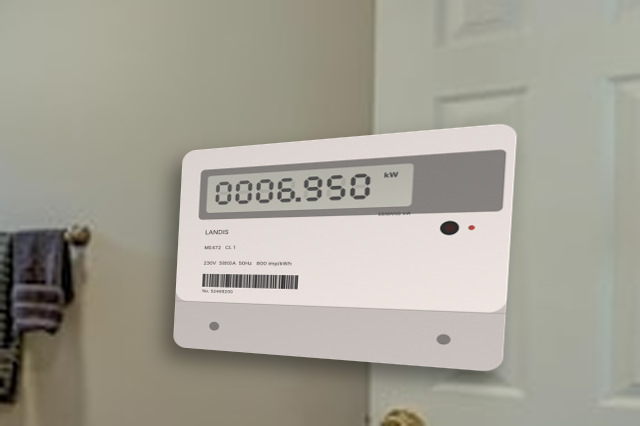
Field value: 6.950 kW
